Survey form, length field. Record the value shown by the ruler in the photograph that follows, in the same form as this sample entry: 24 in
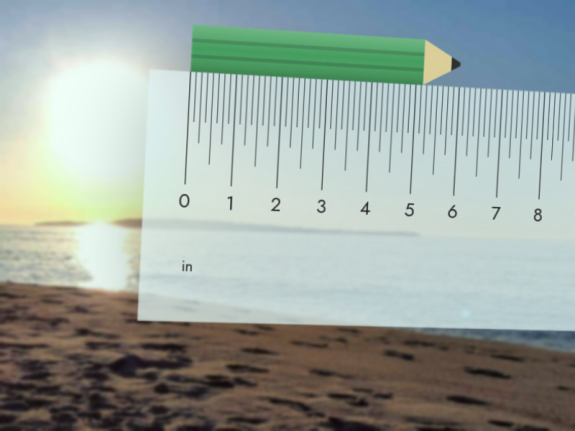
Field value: 6 in
